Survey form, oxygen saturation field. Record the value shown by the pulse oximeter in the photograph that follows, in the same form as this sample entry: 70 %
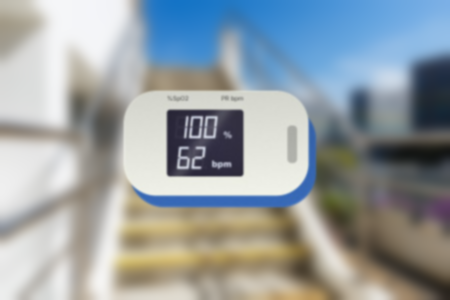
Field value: 100 %
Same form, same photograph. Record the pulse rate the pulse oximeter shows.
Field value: 62 bpm
